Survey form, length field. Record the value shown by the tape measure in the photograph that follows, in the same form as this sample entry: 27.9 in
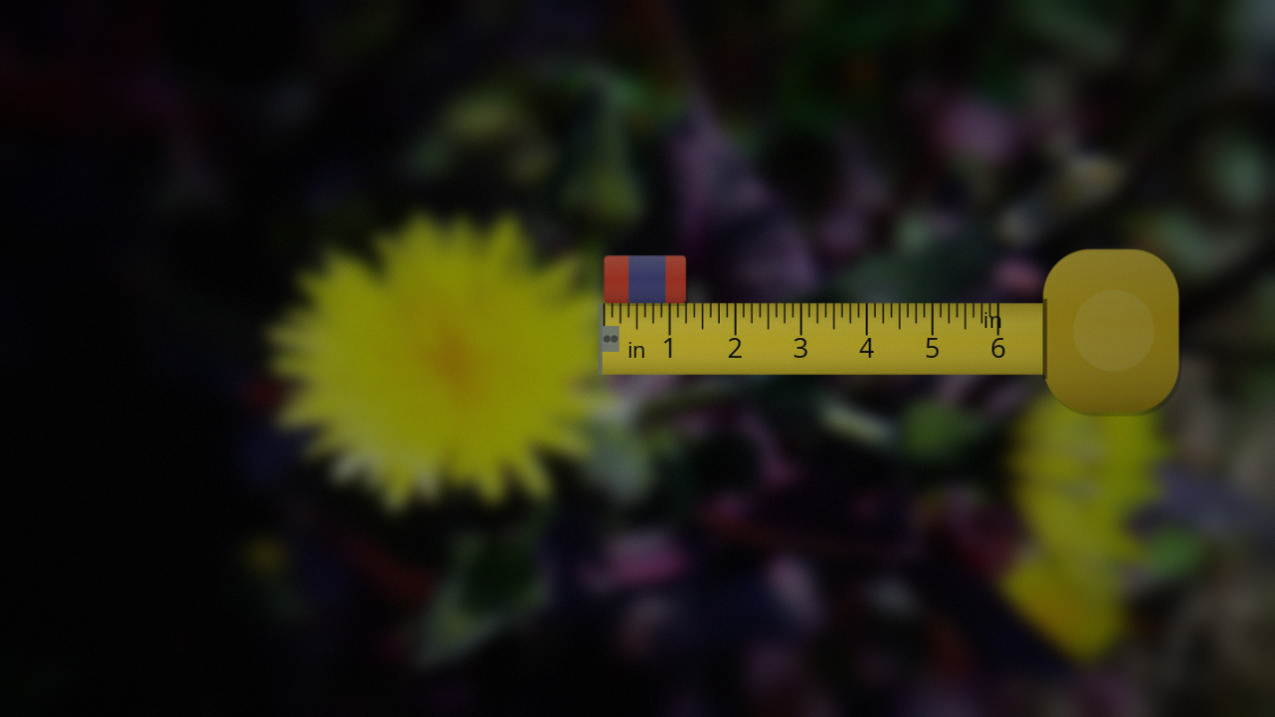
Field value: 1.25 in
